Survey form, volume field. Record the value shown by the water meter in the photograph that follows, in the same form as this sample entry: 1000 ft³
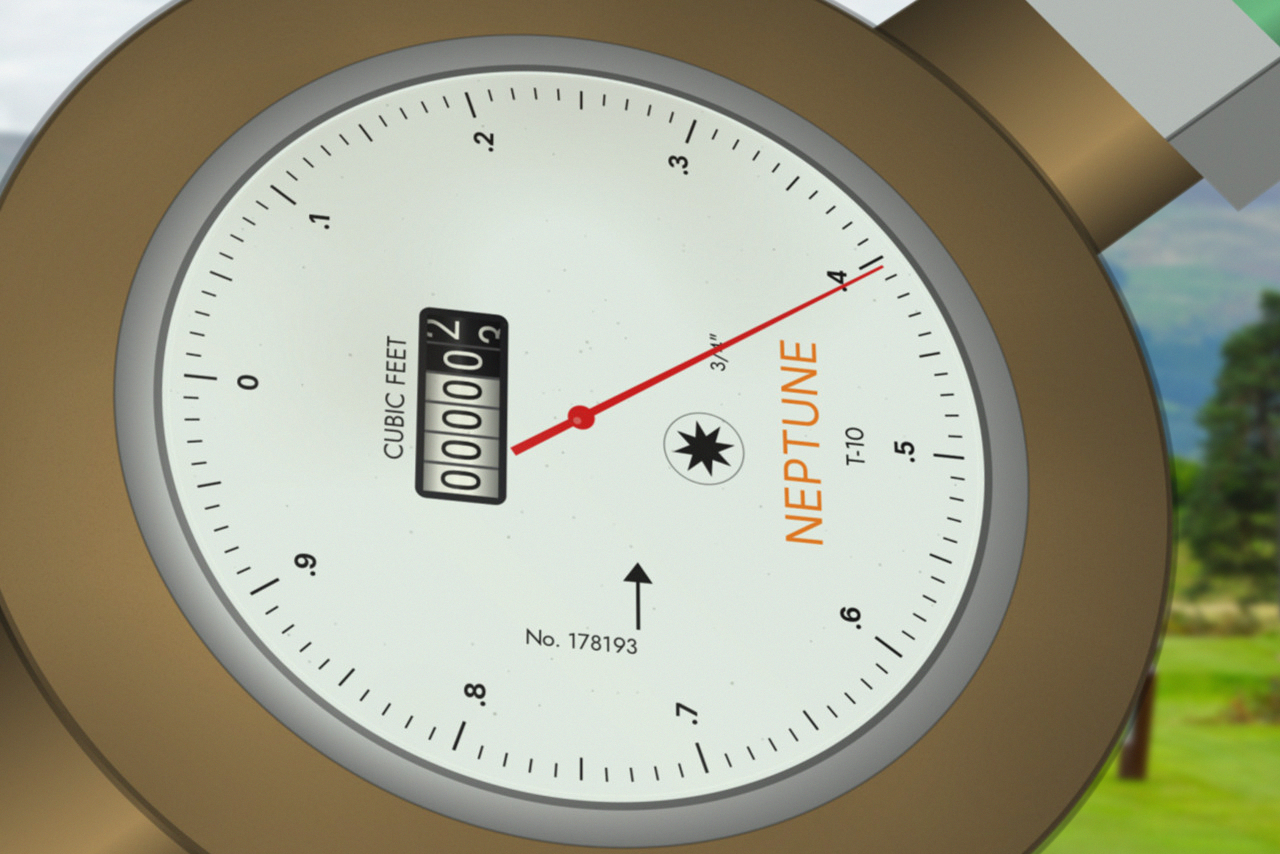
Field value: 2.40 ft³
